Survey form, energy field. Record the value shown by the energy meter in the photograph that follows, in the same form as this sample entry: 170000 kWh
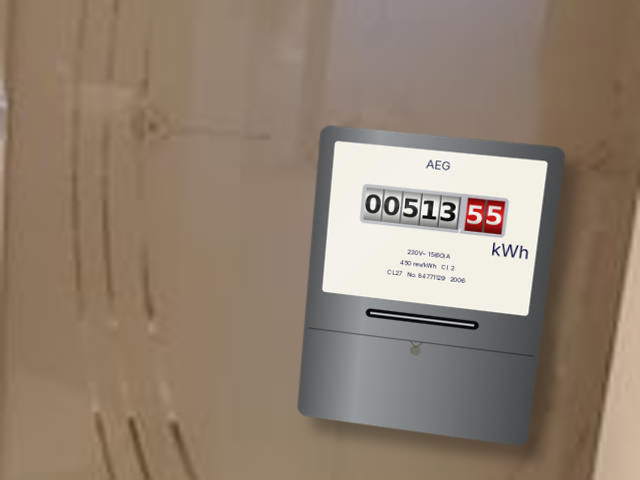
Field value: 513.55 kWh
